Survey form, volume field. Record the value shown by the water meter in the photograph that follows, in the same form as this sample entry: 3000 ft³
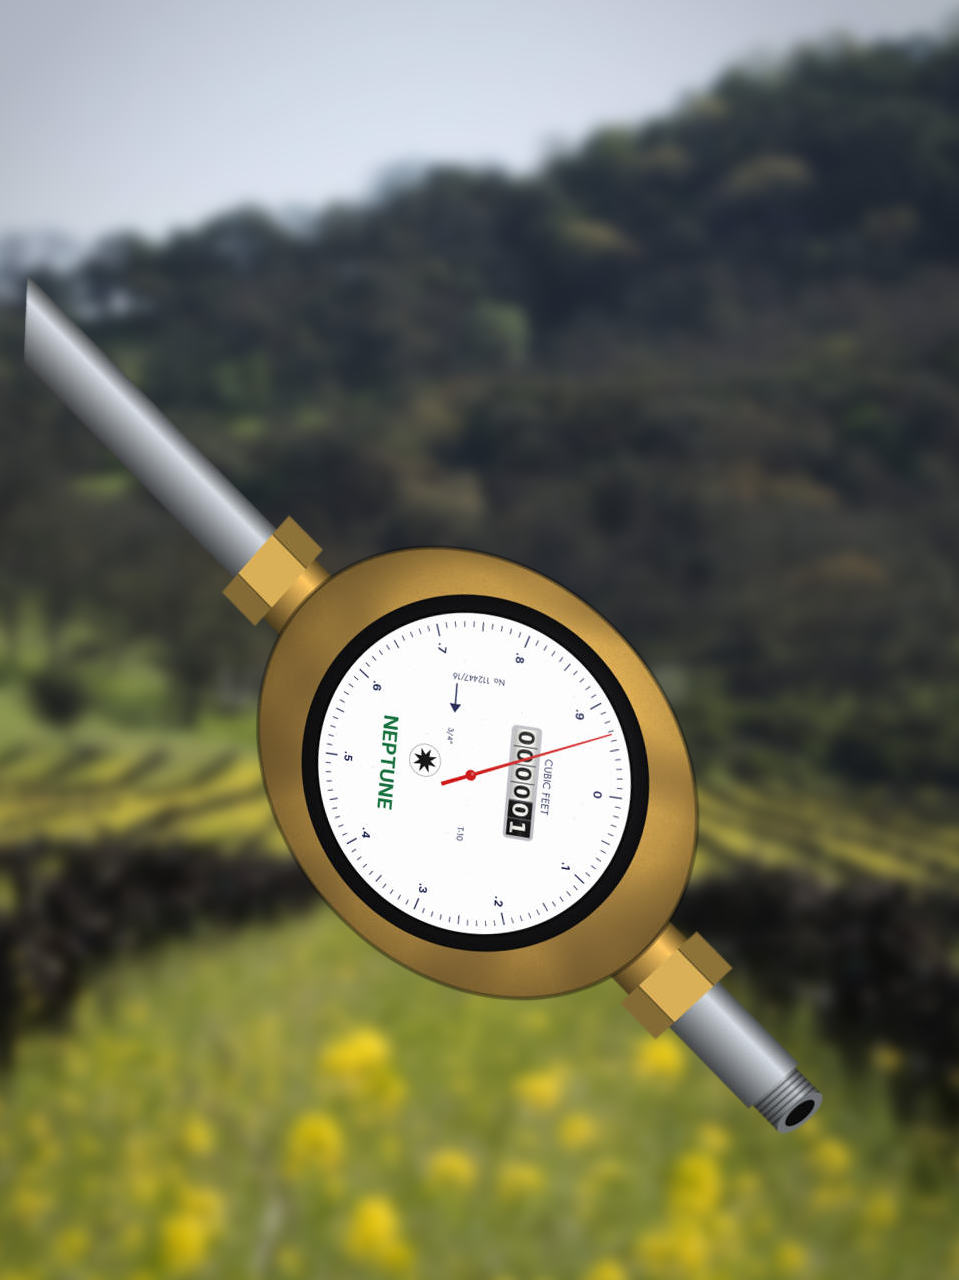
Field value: 0.93 ft³
